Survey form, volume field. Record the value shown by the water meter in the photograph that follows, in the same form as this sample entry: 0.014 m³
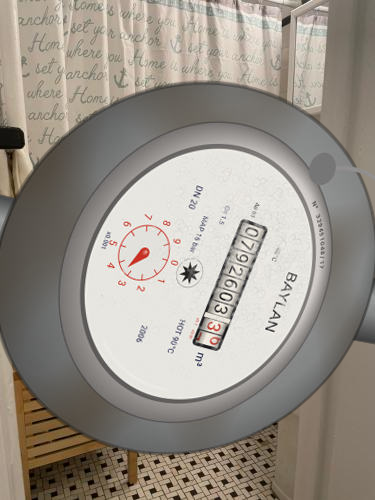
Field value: 792603.363 m³
